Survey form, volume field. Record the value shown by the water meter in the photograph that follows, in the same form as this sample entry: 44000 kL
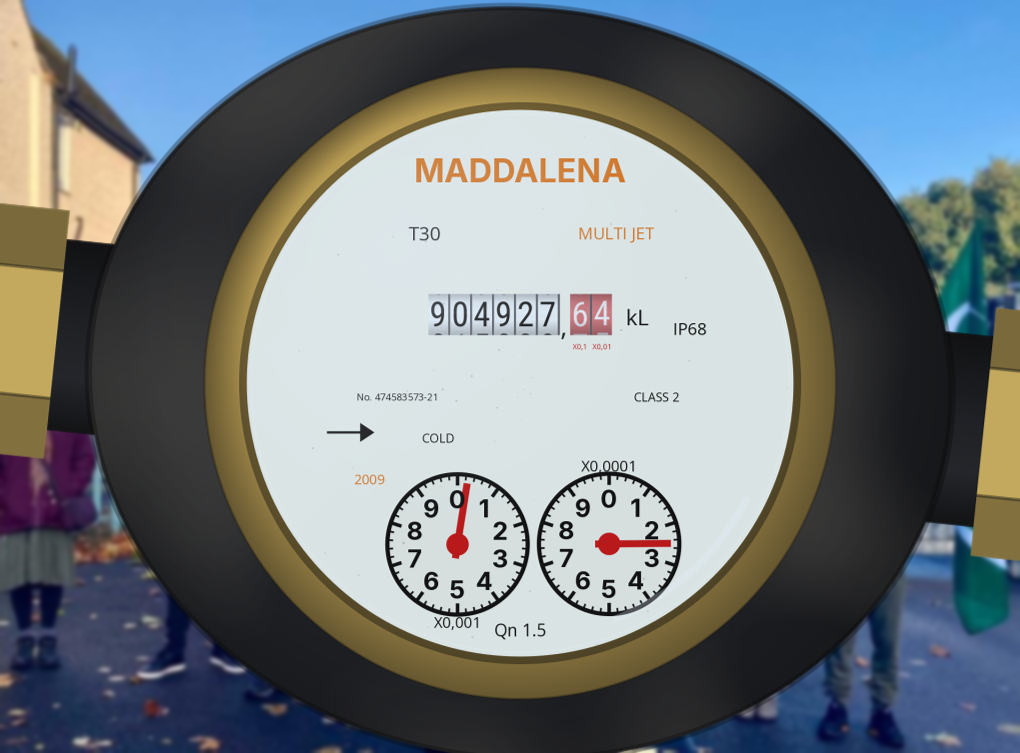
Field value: 904927.6402 kL
